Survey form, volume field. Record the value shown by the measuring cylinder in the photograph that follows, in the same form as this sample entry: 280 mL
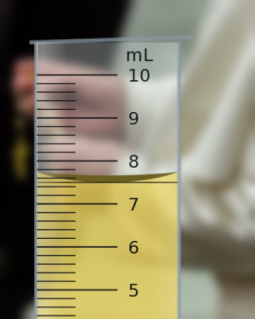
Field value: 7.5 mL
